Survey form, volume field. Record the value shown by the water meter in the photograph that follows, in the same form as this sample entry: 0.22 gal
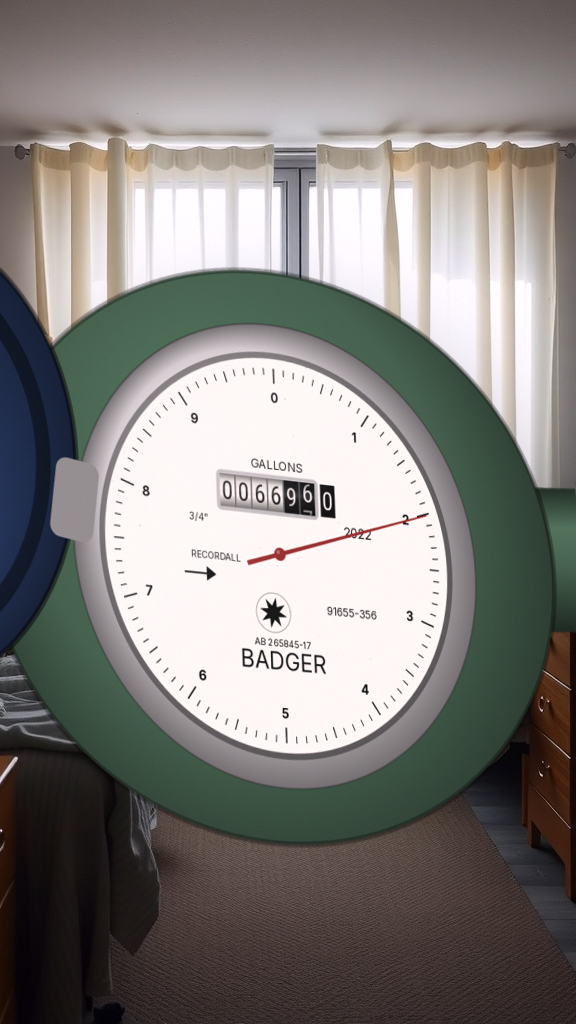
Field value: 66962.0 gal
